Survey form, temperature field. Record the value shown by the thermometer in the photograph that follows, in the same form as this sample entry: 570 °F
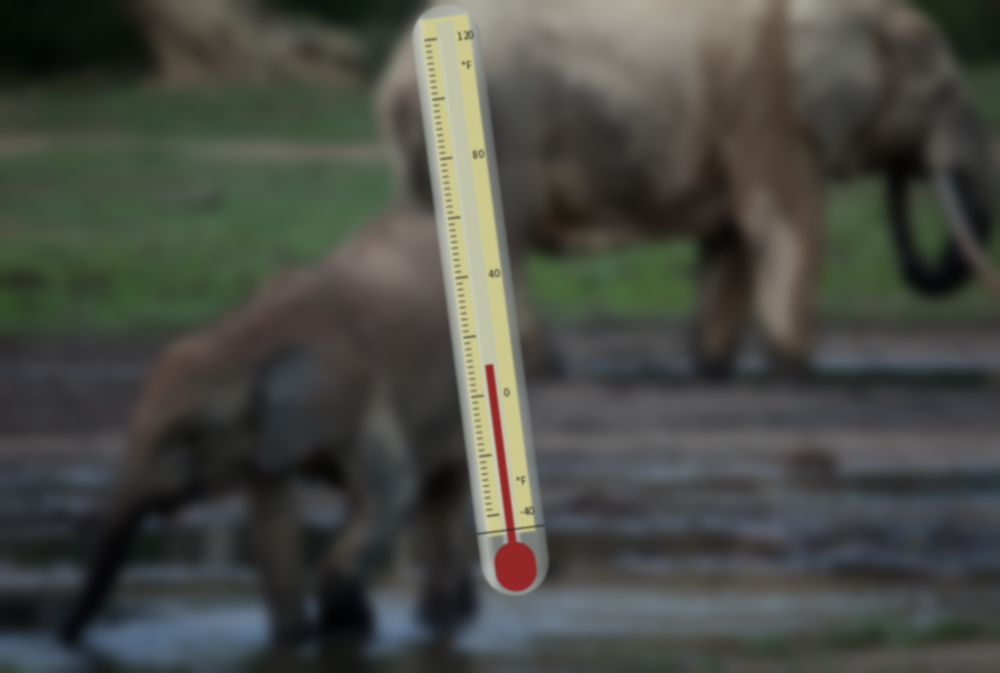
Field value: 10 °F
